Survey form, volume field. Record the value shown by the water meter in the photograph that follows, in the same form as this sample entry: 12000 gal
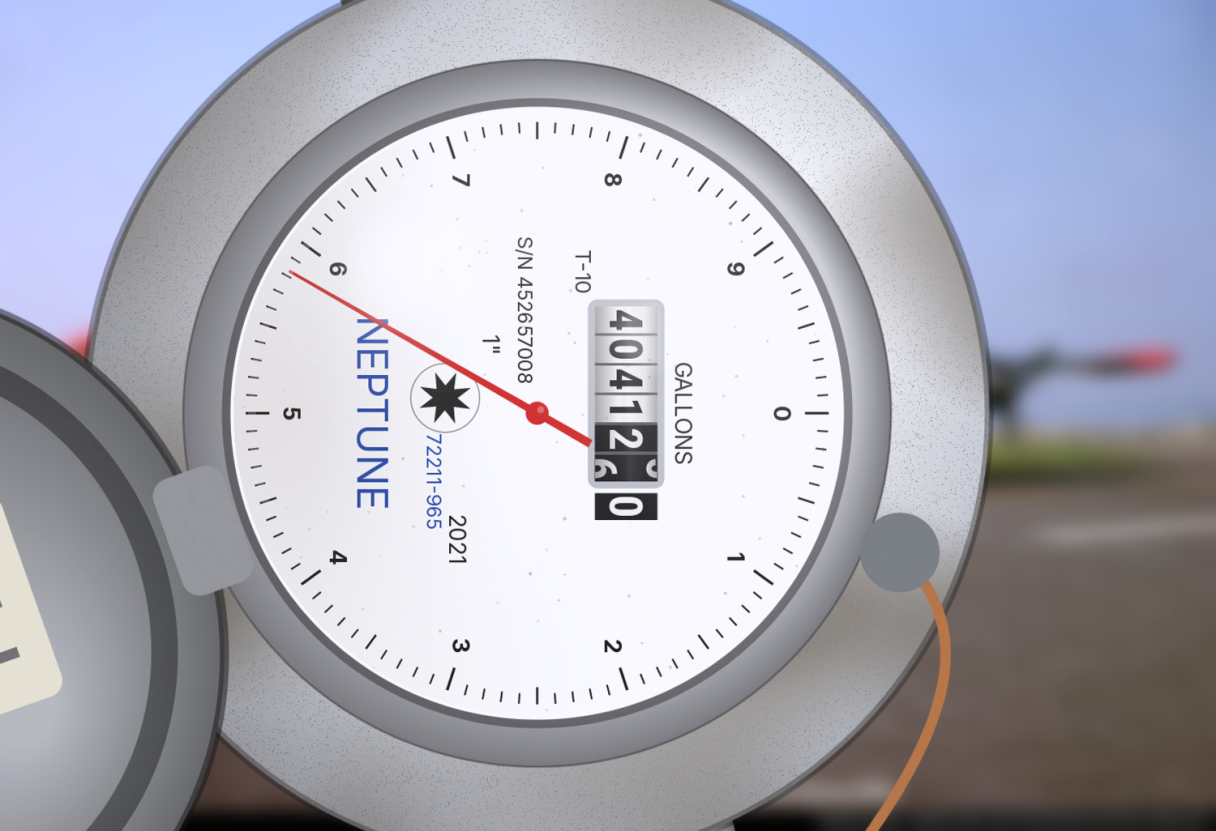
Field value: 4041255.8 gal
